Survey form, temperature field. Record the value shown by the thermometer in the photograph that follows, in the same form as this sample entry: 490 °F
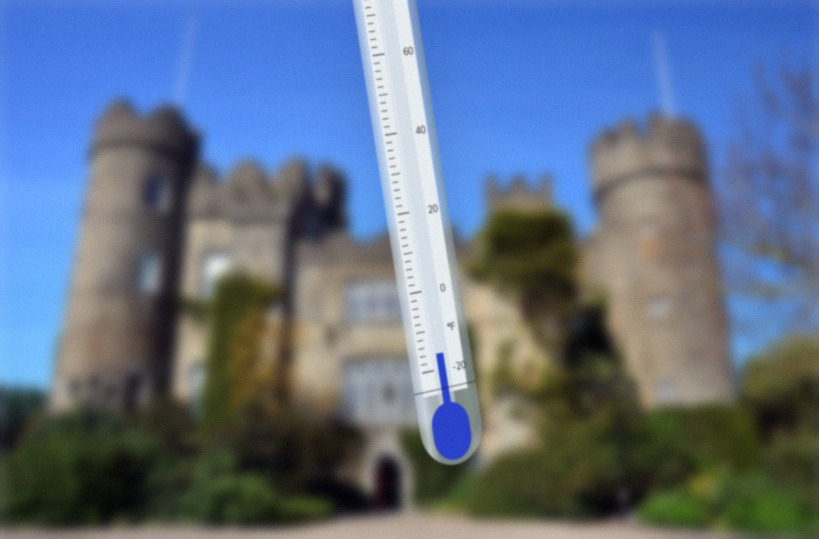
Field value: -16 °F
